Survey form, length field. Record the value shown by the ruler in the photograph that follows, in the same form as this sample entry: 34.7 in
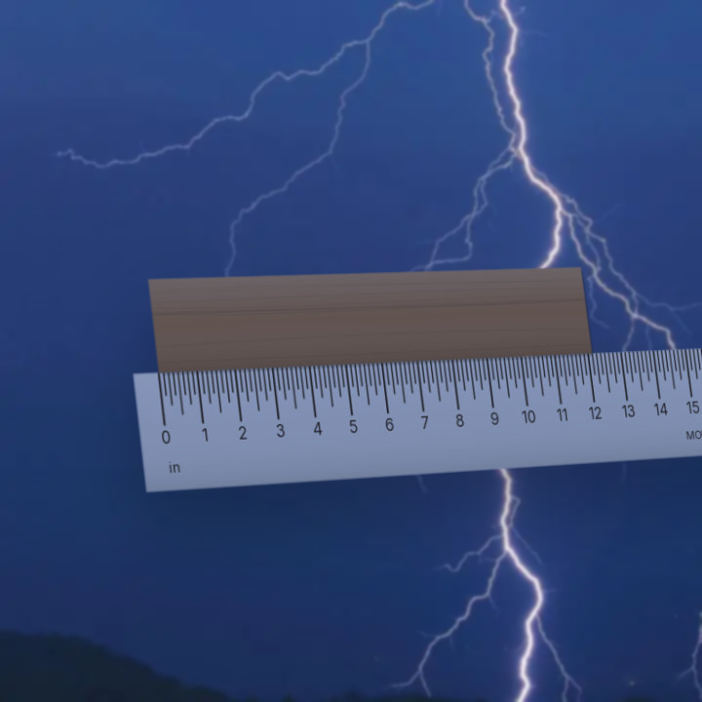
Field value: 12.125 in
